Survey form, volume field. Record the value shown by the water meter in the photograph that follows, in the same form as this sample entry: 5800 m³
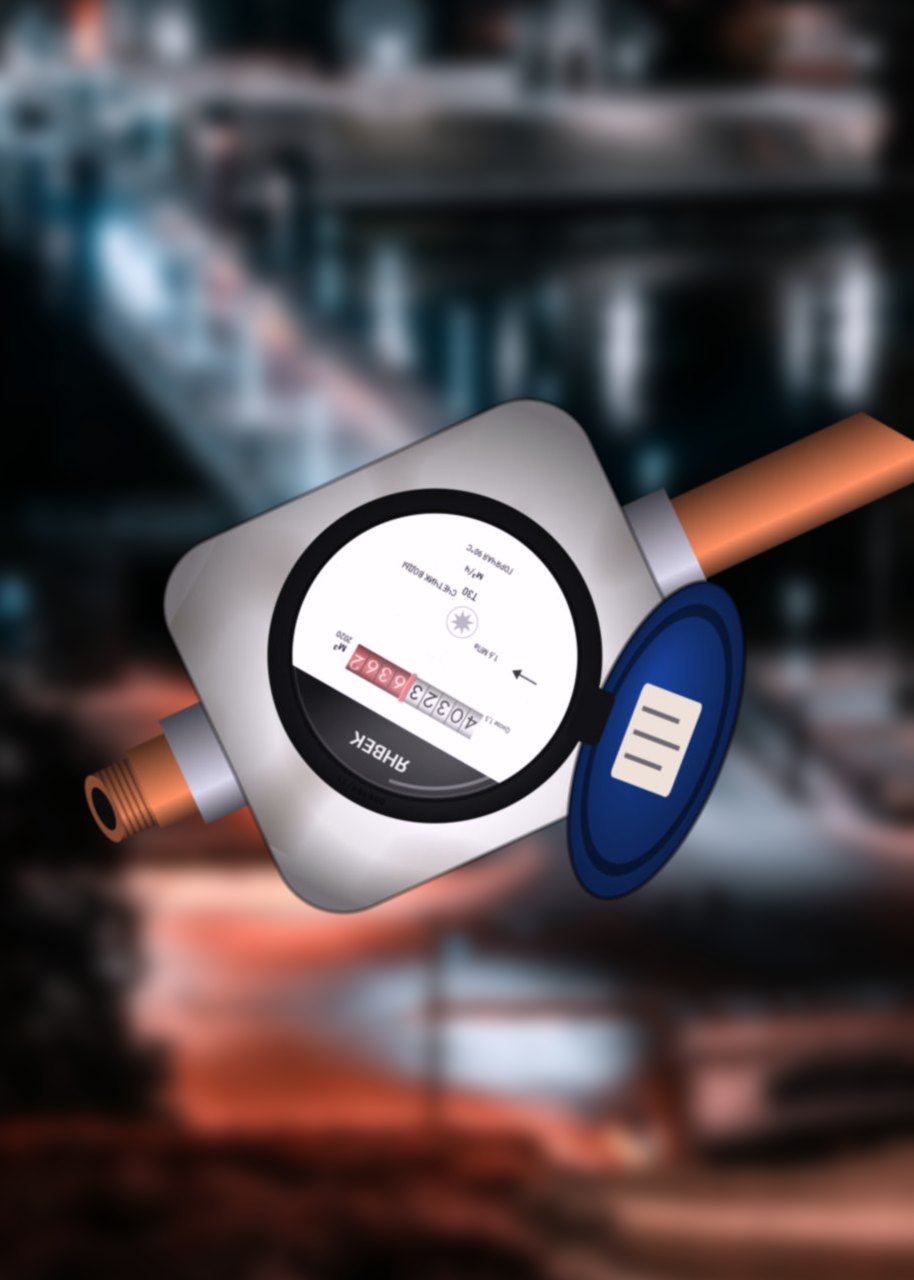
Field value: 40323.6362 m³
